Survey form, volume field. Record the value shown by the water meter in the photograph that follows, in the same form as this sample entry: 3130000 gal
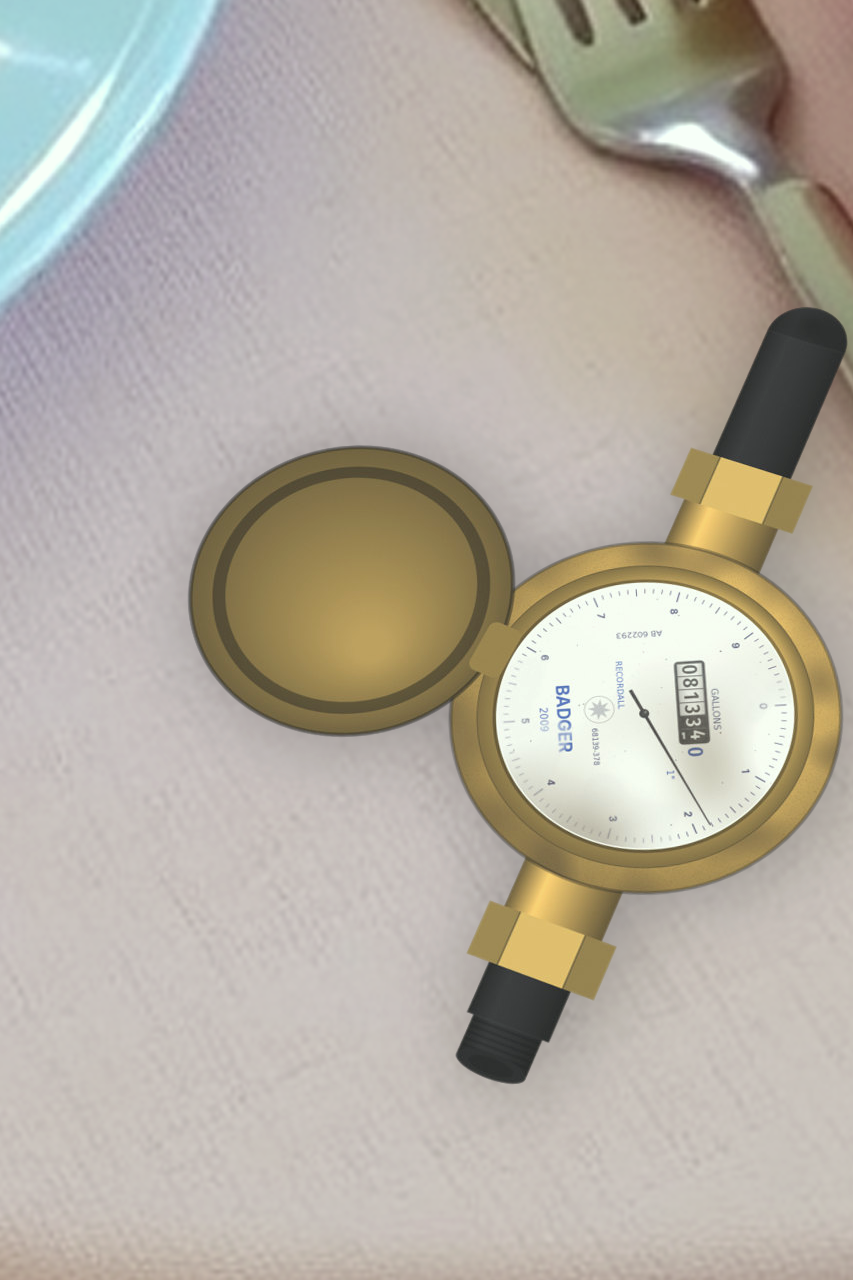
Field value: 813341.8 gal
